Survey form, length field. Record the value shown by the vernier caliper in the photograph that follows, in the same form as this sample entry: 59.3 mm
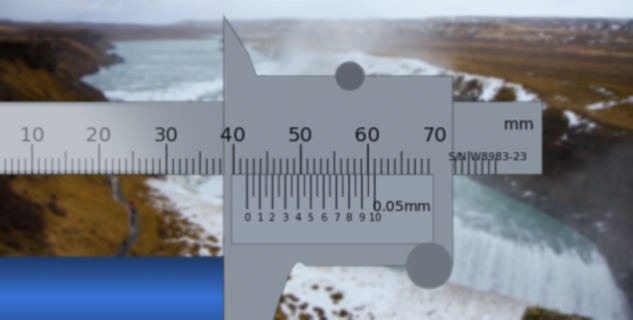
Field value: 42.0 mm
